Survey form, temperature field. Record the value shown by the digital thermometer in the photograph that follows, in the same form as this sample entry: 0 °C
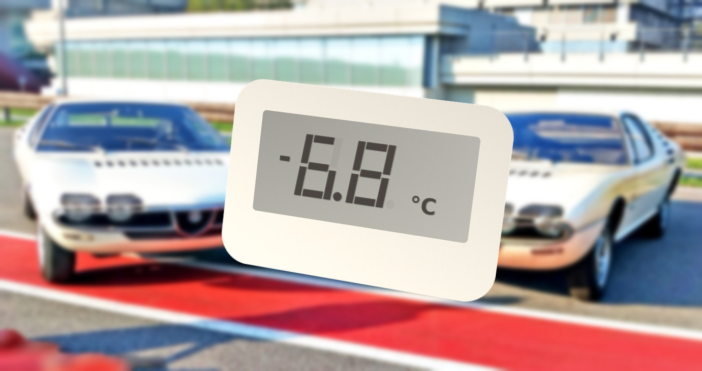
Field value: -6.8 °C
